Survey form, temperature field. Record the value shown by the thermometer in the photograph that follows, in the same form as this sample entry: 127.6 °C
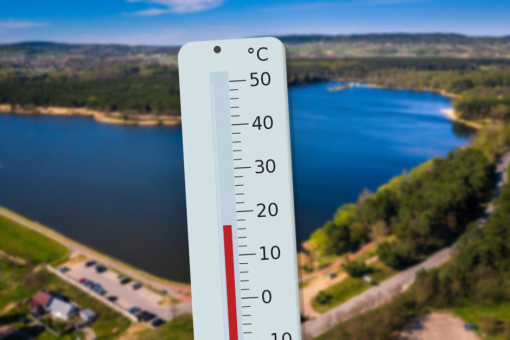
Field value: 17 °C
